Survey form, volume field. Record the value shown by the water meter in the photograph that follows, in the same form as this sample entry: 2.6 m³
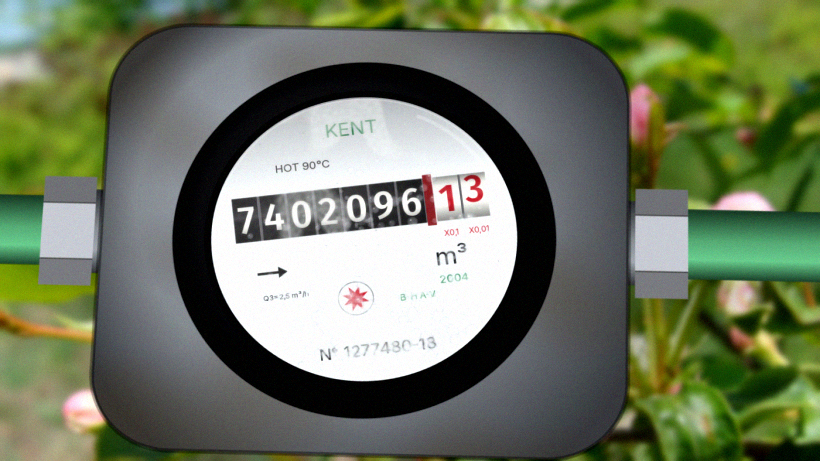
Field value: 7402096.13 m³
